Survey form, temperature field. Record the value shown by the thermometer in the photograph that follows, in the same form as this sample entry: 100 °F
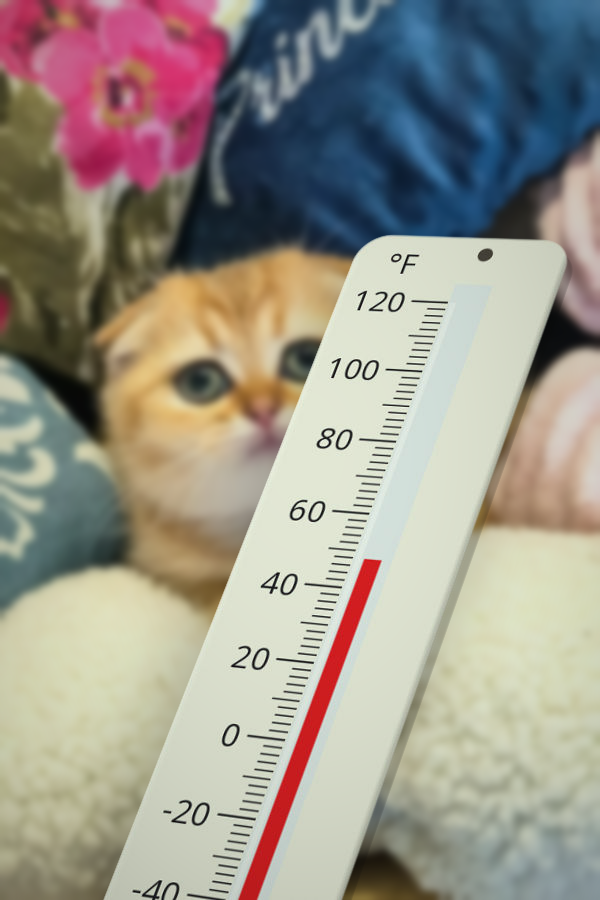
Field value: 48 °F
